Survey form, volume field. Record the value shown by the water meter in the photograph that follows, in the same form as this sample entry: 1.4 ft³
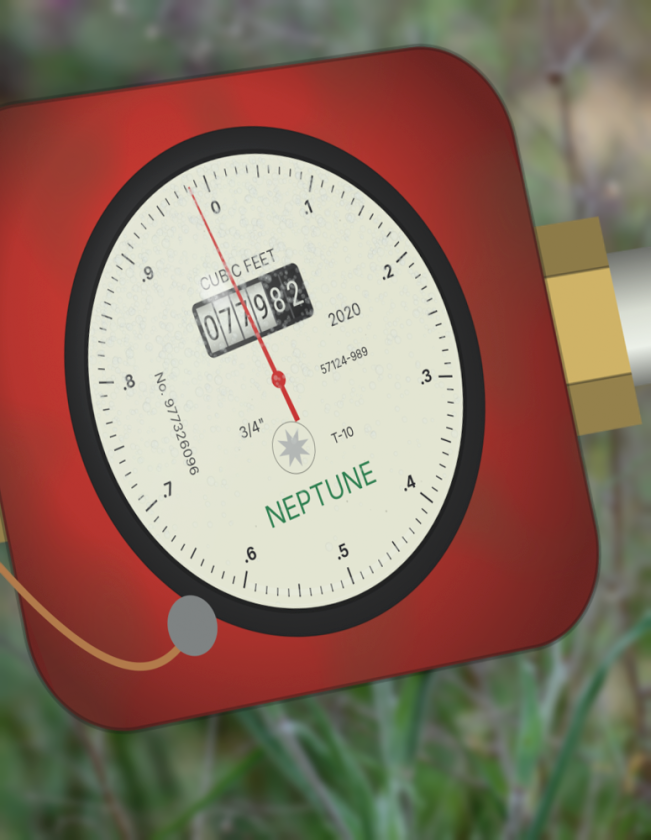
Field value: 77981.98 ft³
